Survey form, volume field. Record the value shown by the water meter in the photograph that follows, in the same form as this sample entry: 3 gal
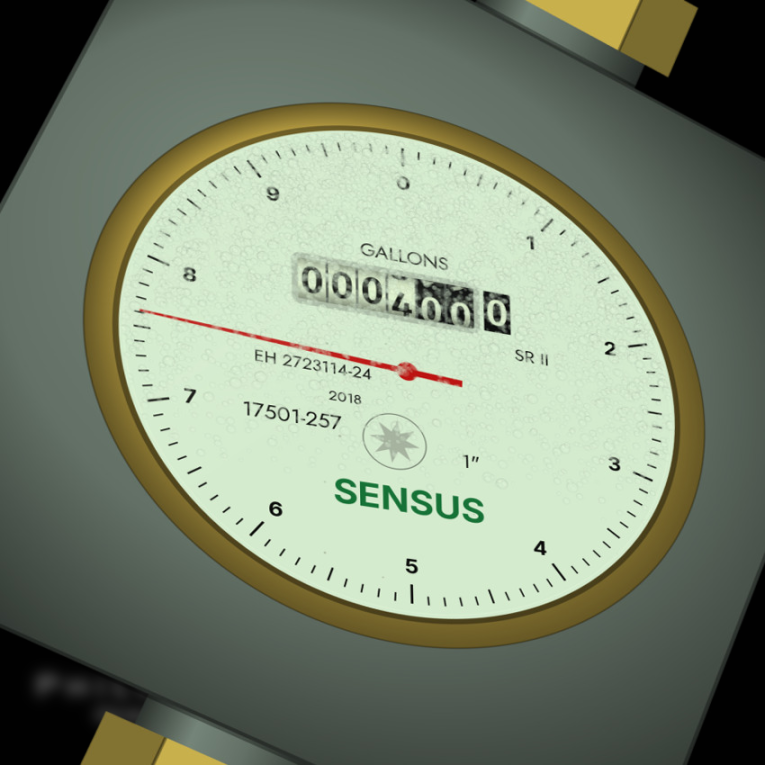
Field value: 3997.6 gal
